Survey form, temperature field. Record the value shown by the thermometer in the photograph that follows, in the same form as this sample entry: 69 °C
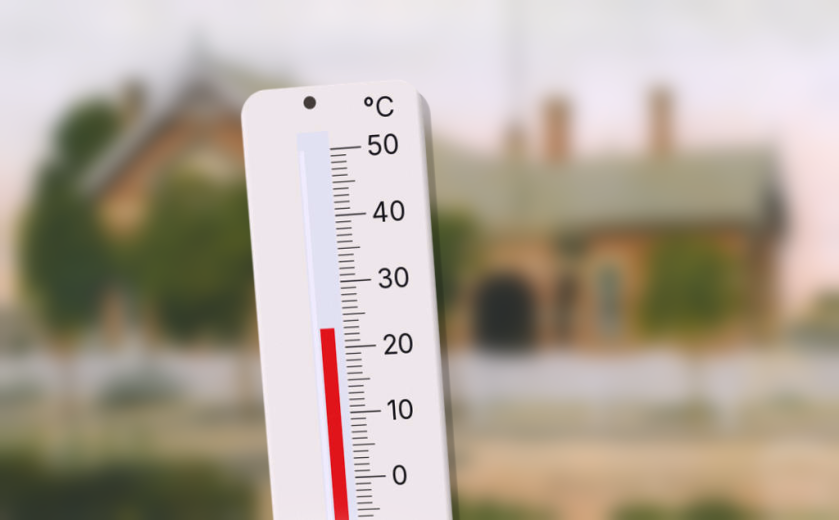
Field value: 23 °C
